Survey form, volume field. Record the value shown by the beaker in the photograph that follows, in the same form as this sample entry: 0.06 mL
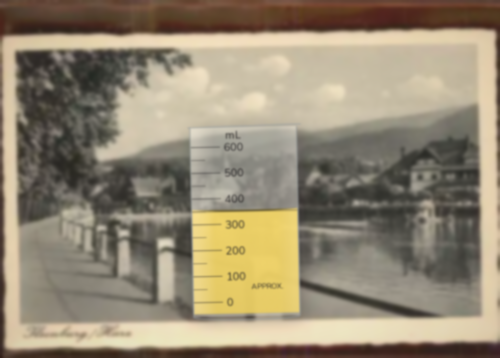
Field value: 350 mL
